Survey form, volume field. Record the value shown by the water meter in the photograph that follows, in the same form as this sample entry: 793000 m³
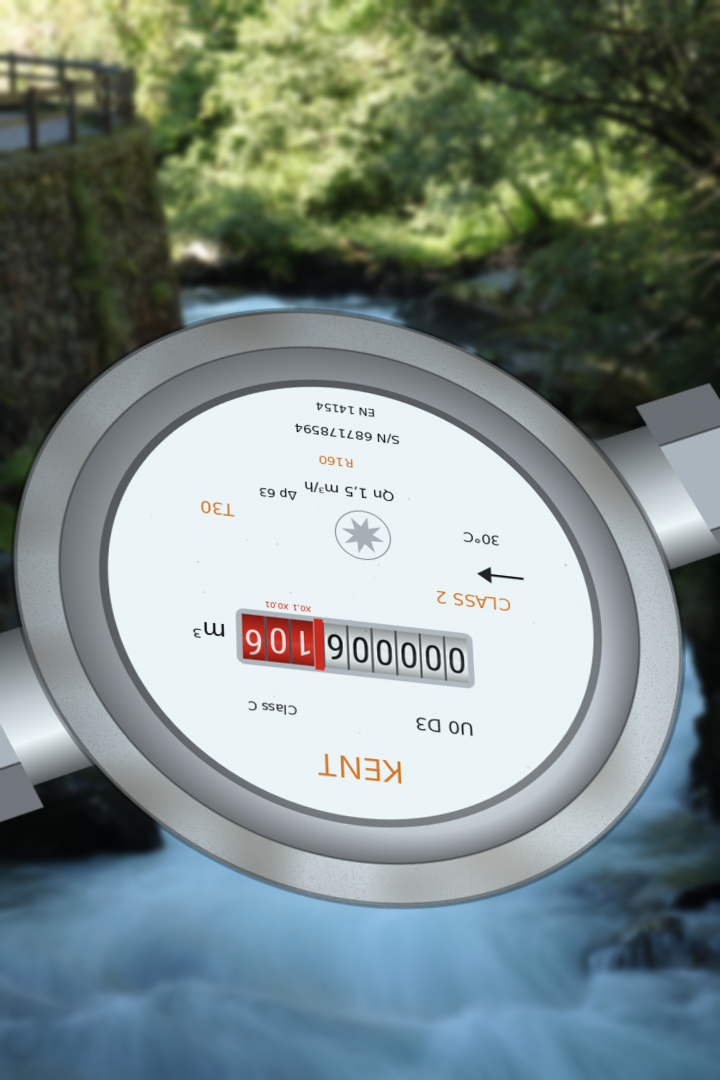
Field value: 6.106 m³
